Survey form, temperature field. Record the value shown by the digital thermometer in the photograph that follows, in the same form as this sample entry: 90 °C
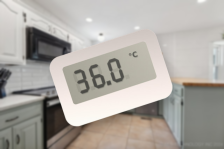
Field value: 36.0 °C
